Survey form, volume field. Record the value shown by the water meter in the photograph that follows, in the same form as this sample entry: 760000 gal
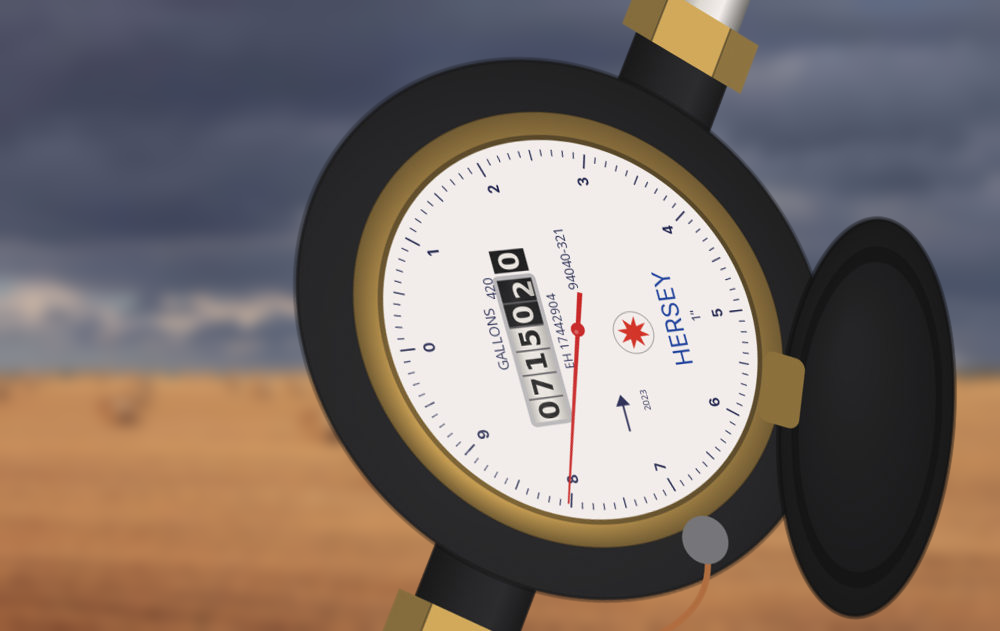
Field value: 715018.0 gal
